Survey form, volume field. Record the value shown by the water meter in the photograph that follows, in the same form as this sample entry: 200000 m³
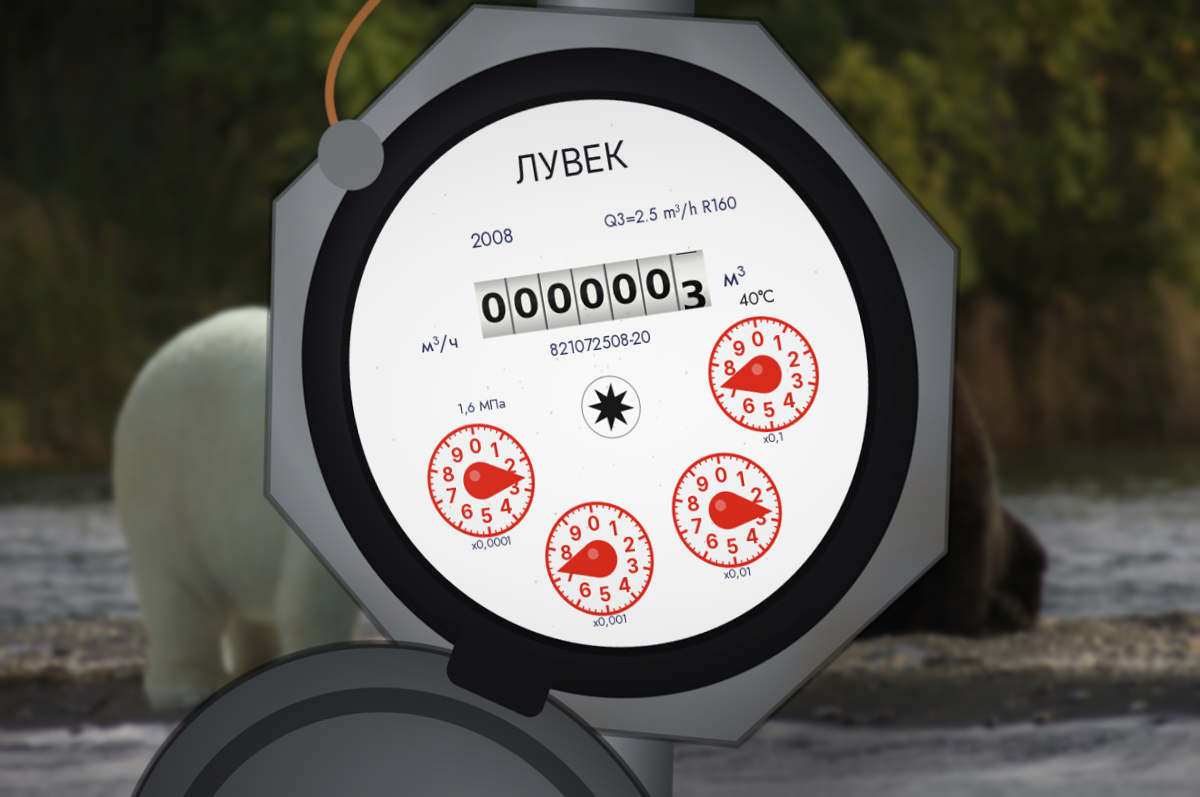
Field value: 2.7272 m³
